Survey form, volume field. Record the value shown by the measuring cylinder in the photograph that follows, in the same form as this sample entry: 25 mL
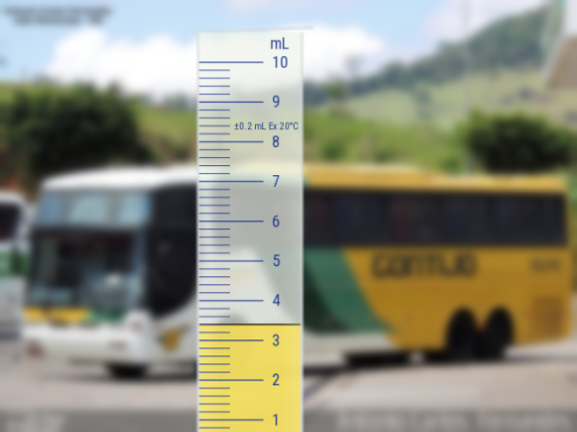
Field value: 3.4 mL
